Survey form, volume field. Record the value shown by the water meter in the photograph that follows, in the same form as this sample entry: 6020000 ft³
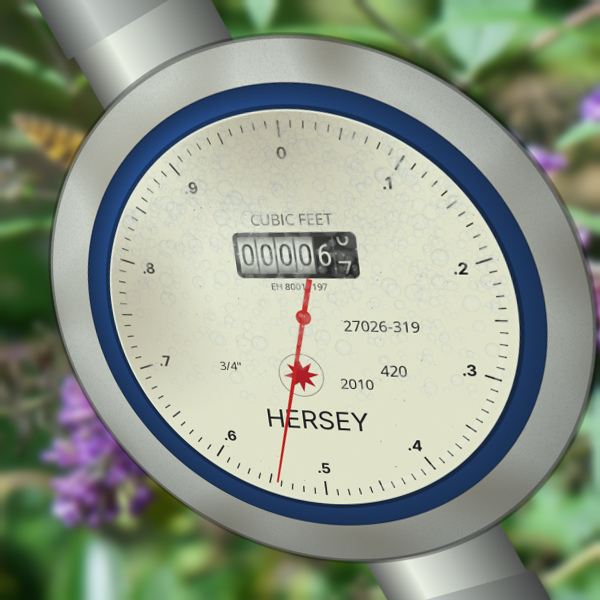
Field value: 66.54 ft³
